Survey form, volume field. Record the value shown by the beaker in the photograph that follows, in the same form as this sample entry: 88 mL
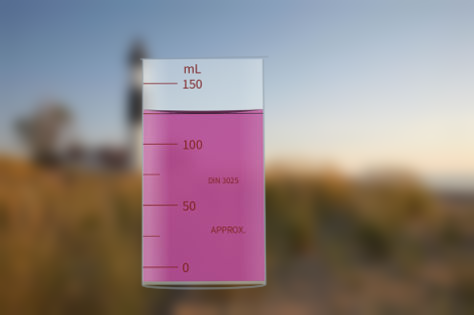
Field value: 125 mL
